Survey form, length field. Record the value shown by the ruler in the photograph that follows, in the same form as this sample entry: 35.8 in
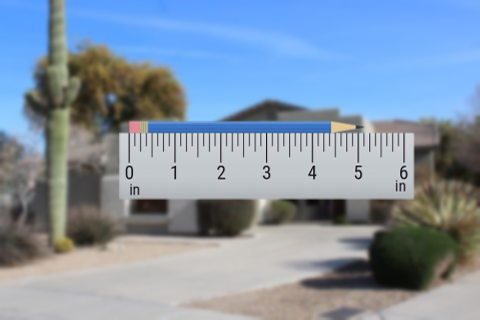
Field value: 5.125 in
